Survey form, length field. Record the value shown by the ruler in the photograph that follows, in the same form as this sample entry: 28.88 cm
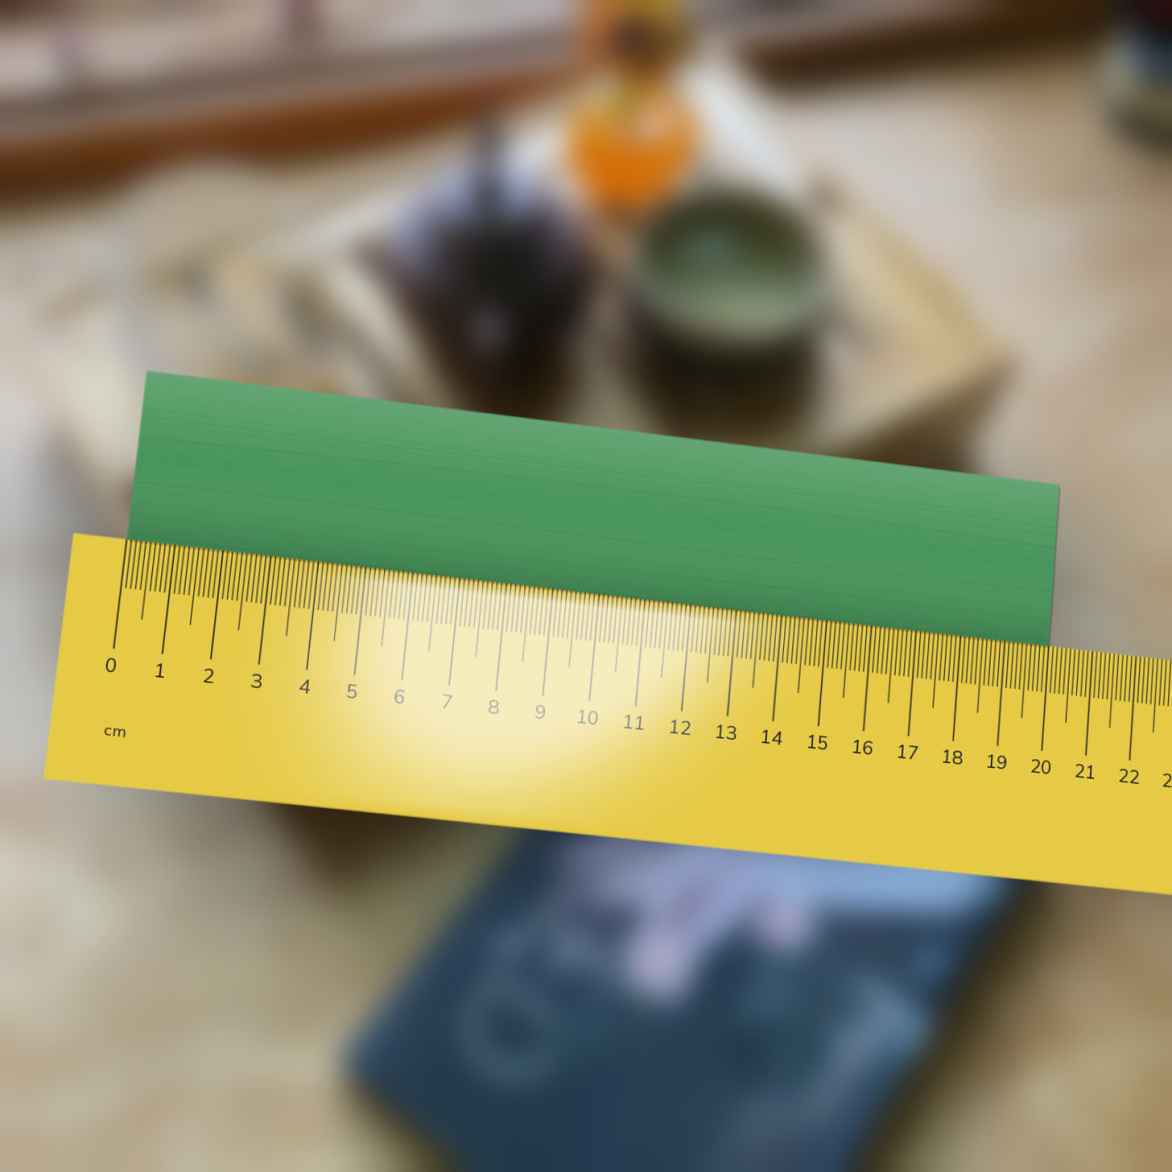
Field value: 20 cm
